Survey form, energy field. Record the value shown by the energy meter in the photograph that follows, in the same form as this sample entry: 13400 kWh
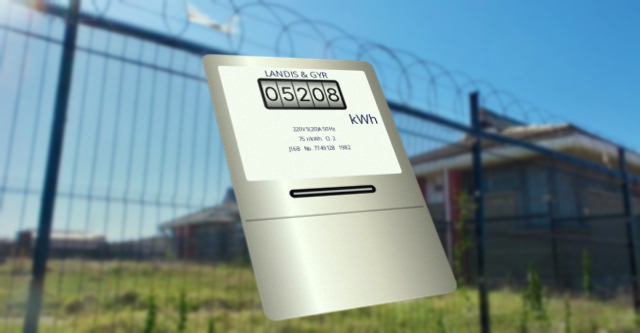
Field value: 5208 kWh
